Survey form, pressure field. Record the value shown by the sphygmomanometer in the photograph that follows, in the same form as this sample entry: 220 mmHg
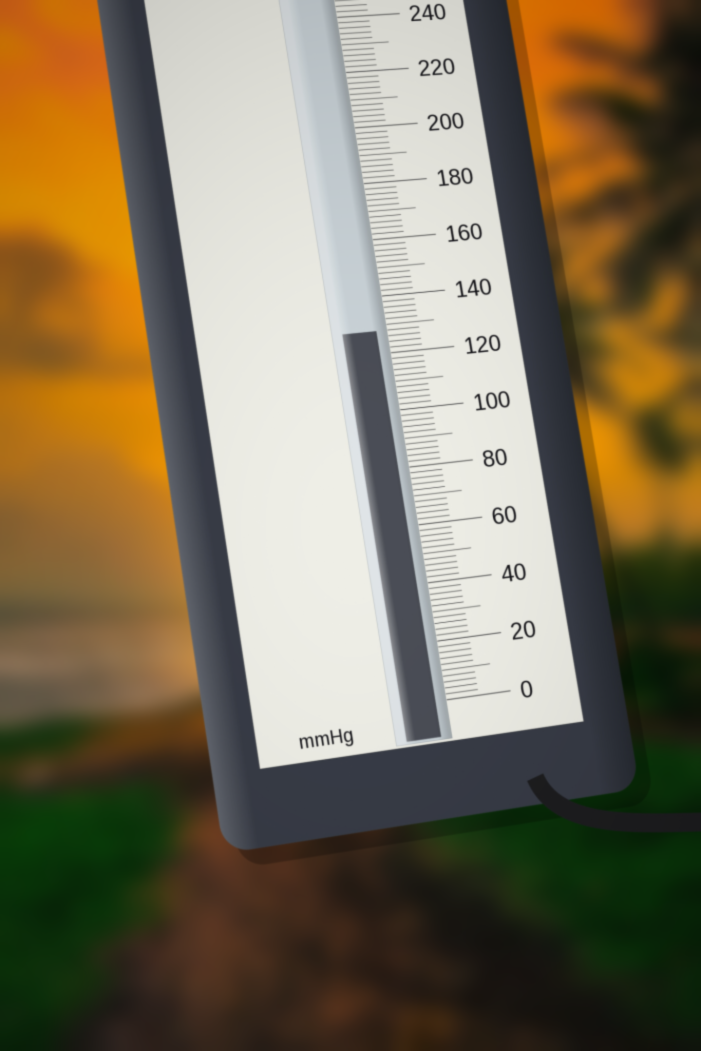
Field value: 128 mmHg
